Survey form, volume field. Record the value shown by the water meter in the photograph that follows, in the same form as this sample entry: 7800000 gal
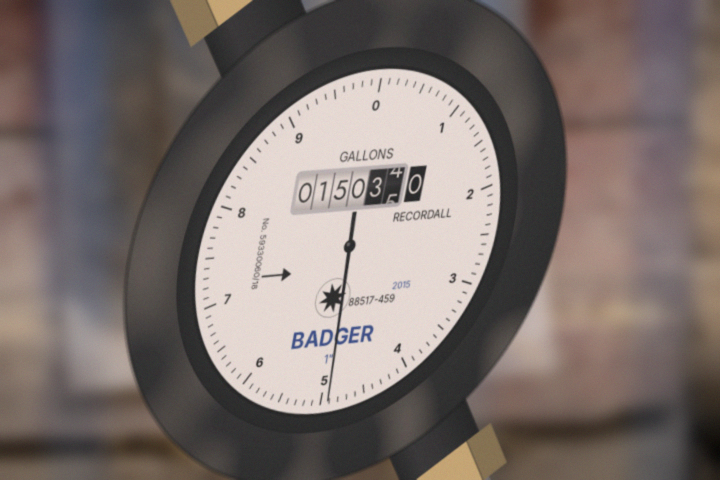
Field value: 150344.9 gal
